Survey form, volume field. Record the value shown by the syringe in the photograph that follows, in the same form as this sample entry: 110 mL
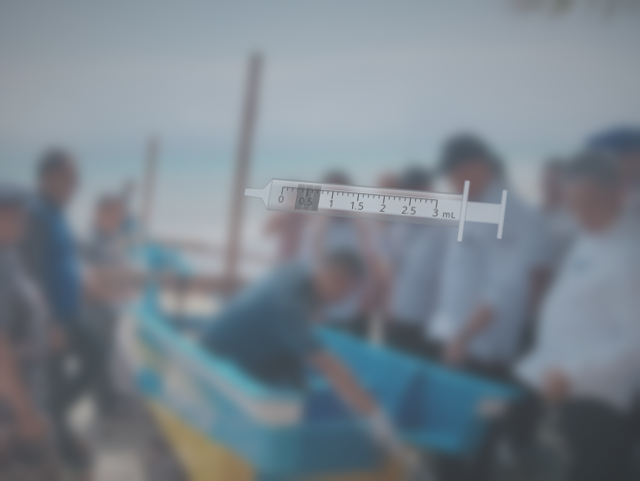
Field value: 0.3 mL
